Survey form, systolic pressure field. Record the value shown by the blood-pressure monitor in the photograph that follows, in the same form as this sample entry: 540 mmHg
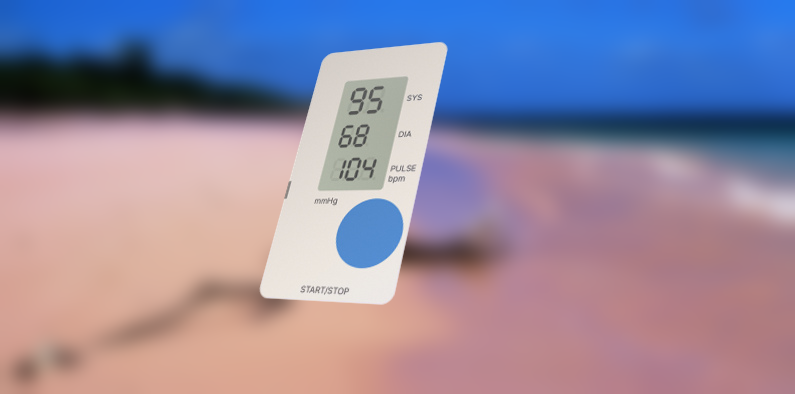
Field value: 95 mmHg
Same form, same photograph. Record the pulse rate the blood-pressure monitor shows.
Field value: 104 bpm
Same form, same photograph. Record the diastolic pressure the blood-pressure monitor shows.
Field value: 68 mmHg
